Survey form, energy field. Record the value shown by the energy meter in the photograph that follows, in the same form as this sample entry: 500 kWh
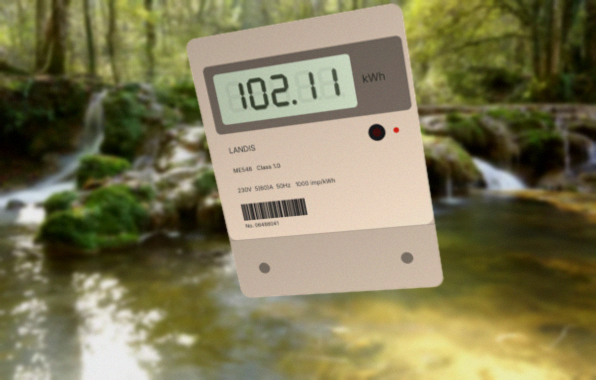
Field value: 102.11 kWh
